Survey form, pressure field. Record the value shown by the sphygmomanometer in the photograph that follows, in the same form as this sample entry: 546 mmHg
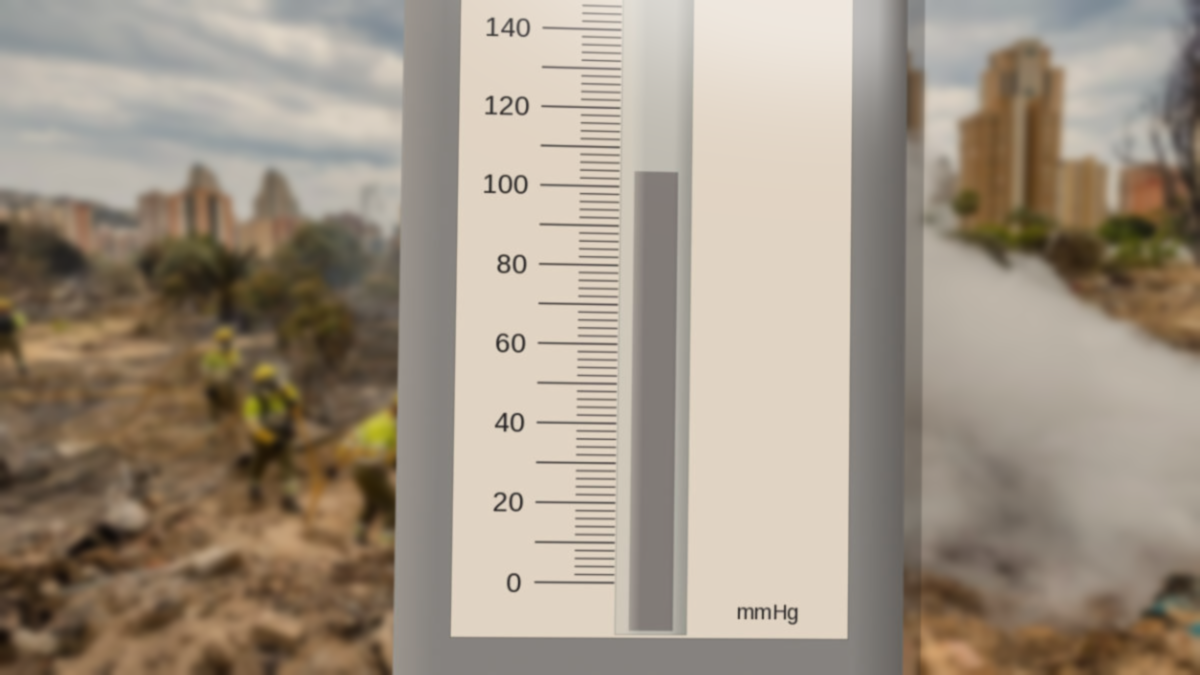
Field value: 104 mmHg
